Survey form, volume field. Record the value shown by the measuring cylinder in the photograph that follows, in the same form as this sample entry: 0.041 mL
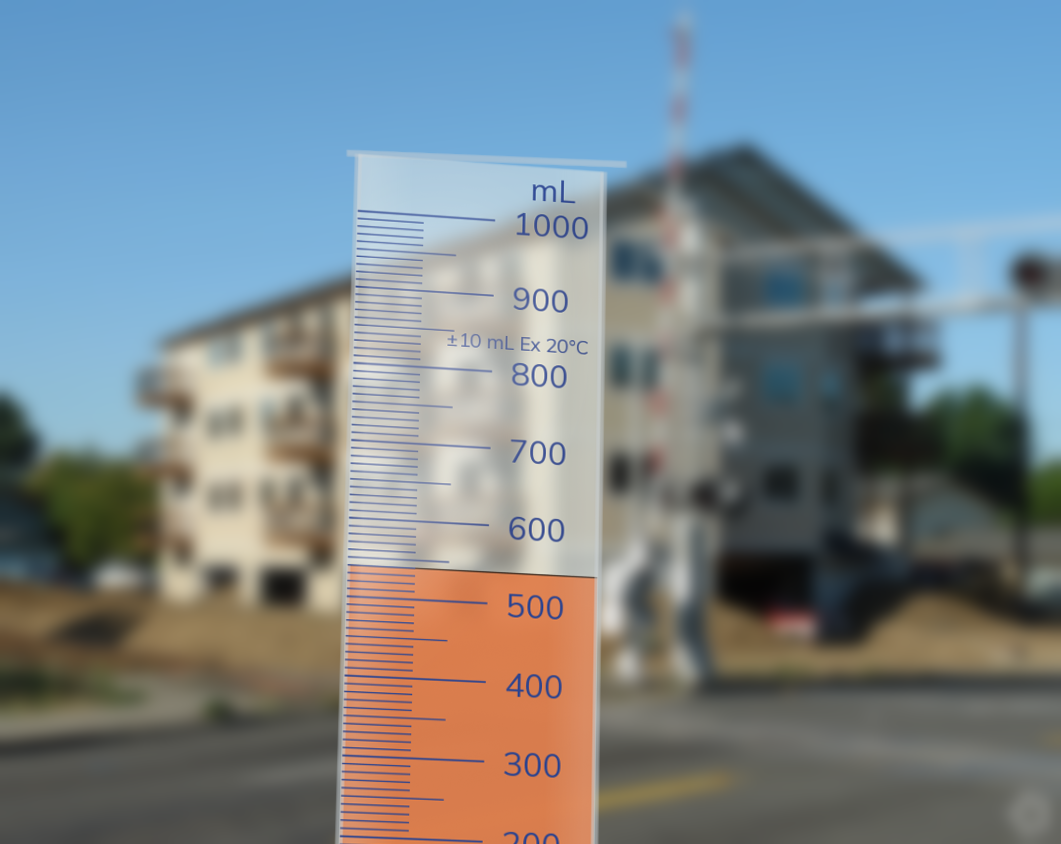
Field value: 540 mL
